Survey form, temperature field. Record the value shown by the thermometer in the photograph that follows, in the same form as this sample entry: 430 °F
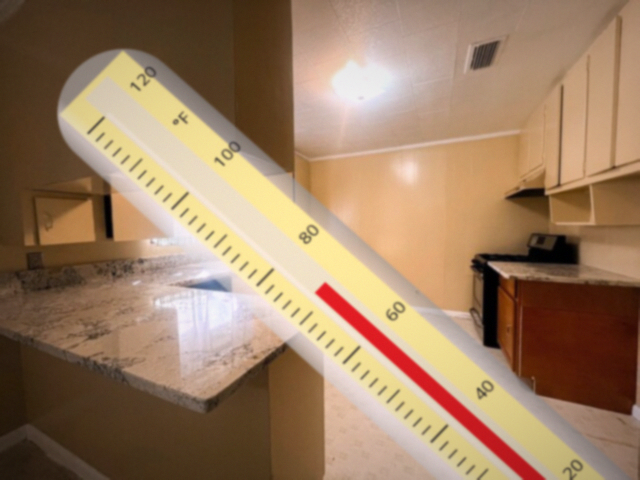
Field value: 72 °F
